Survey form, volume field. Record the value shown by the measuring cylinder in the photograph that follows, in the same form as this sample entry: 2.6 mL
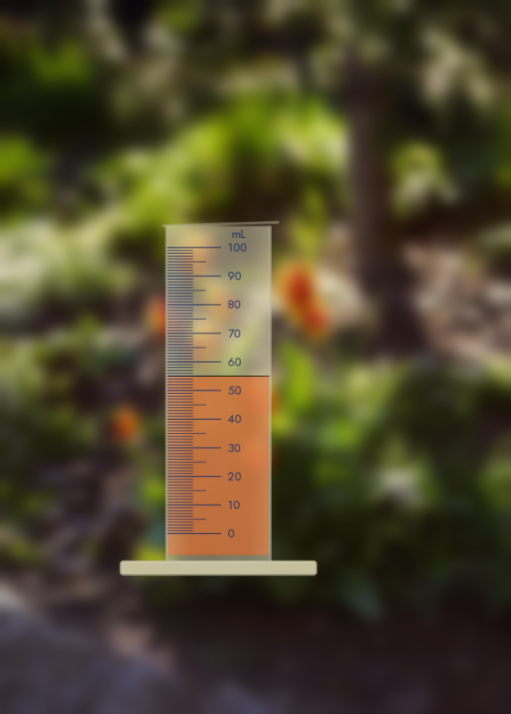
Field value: 55 mL
